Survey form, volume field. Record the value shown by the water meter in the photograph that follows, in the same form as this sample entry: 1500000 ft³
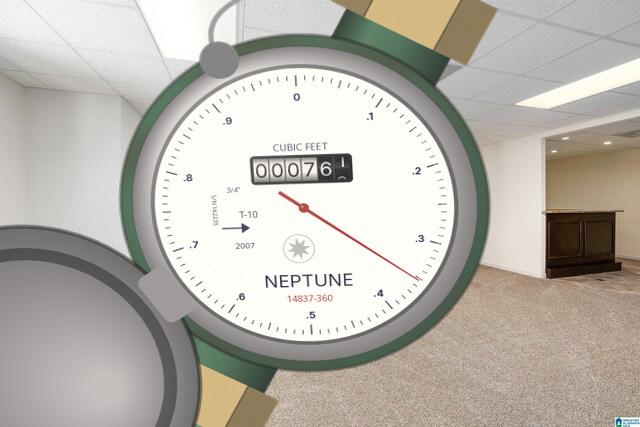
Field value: 761.35 ft³
